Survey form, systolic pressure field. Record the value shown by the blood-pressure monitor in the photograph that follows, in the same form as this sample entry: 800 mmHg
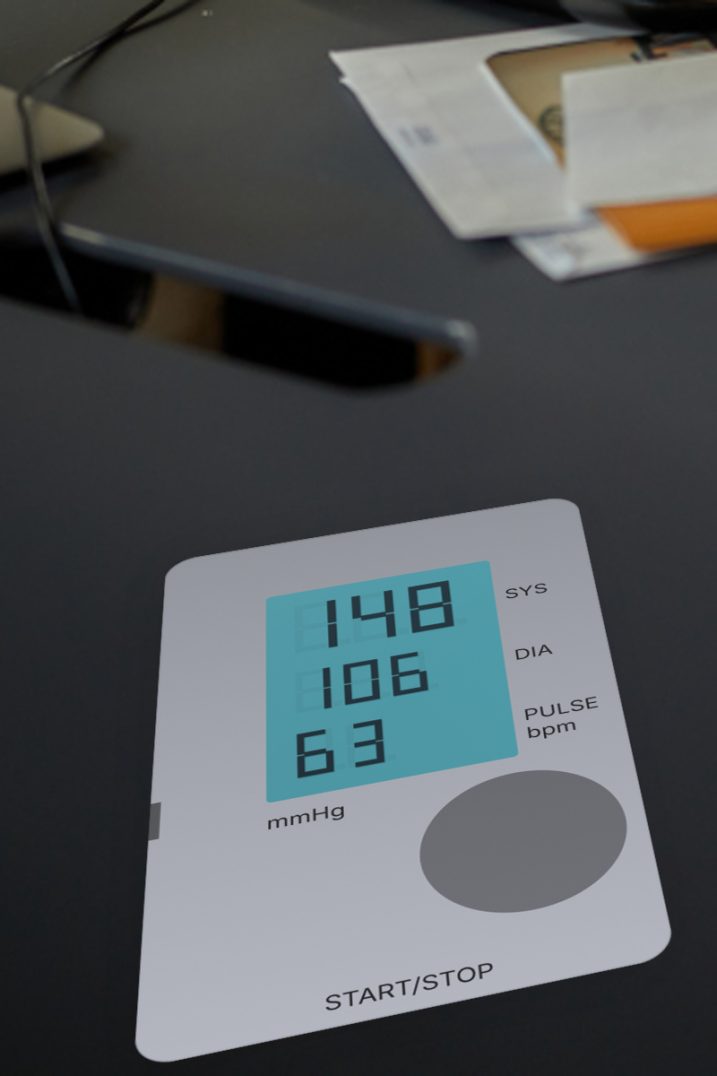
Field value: 148 mmHg
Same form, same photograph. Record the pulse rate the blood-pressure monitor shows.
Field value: 63 bpm
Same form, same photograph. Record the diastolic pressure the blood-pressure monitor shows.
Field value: 106 mmHg
